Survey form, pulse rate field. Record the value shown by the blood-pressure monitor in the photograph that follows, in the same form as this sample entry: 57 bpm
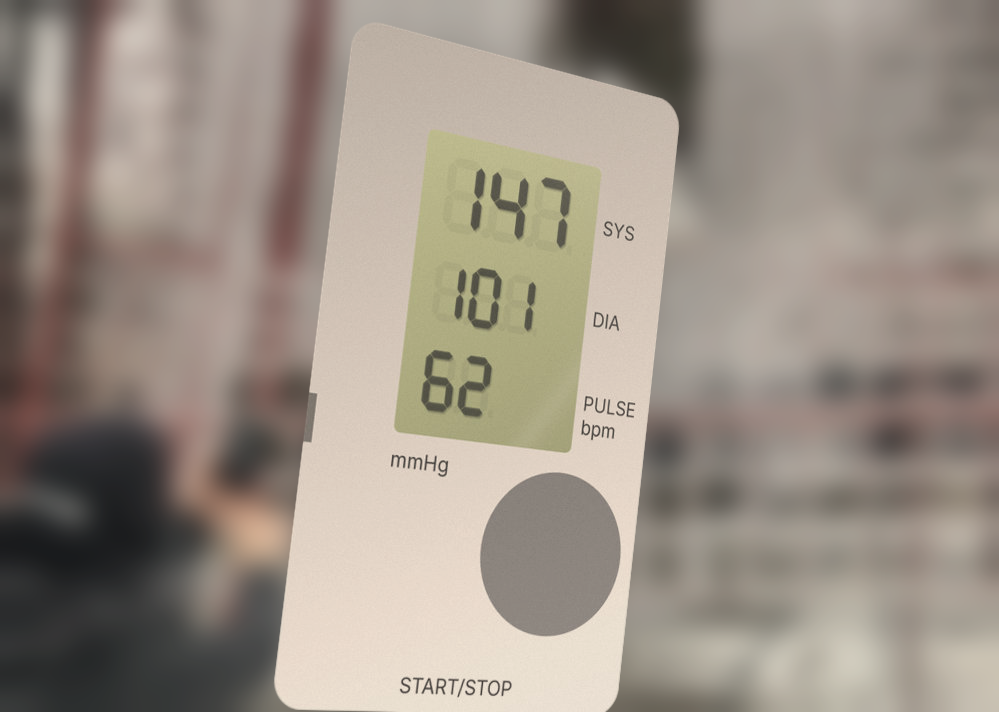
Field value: 62 bpm
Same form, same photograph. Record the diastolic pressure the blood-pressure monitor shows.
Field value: 101 mmHg
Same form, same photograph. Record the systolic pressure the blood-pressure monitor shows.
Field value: 147 mmHg
